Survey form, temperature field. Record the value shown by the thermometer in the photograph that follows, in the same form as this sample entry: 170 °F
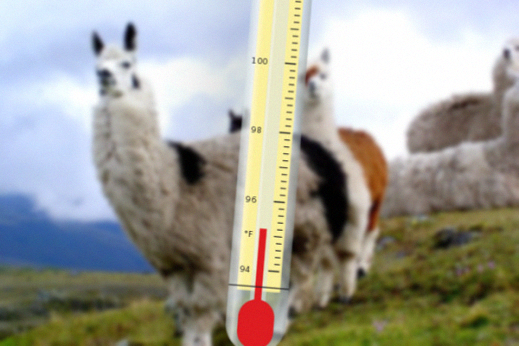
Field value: 95.2 °F
